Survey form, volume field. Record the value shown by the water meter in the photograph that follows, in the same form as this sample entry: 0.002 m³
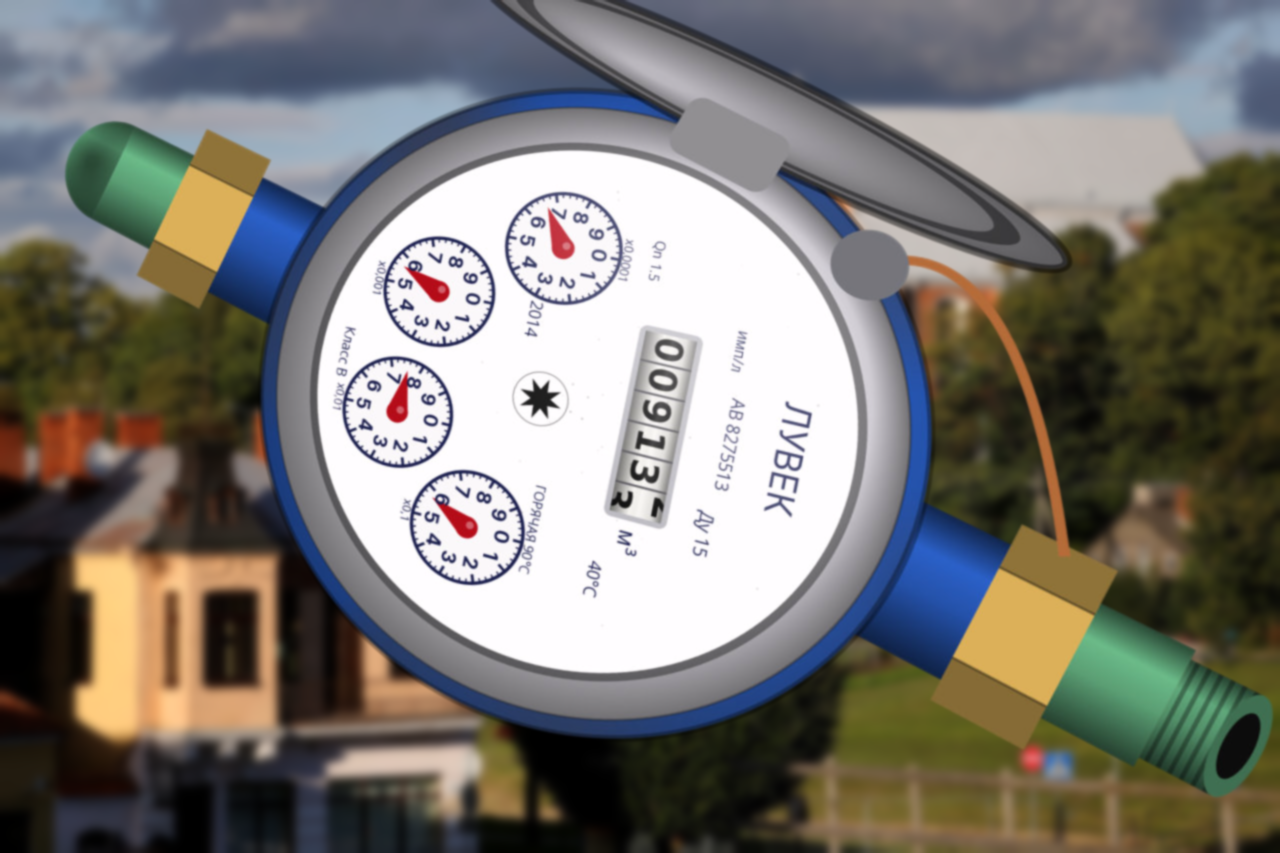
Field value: 9132.5756 m³
